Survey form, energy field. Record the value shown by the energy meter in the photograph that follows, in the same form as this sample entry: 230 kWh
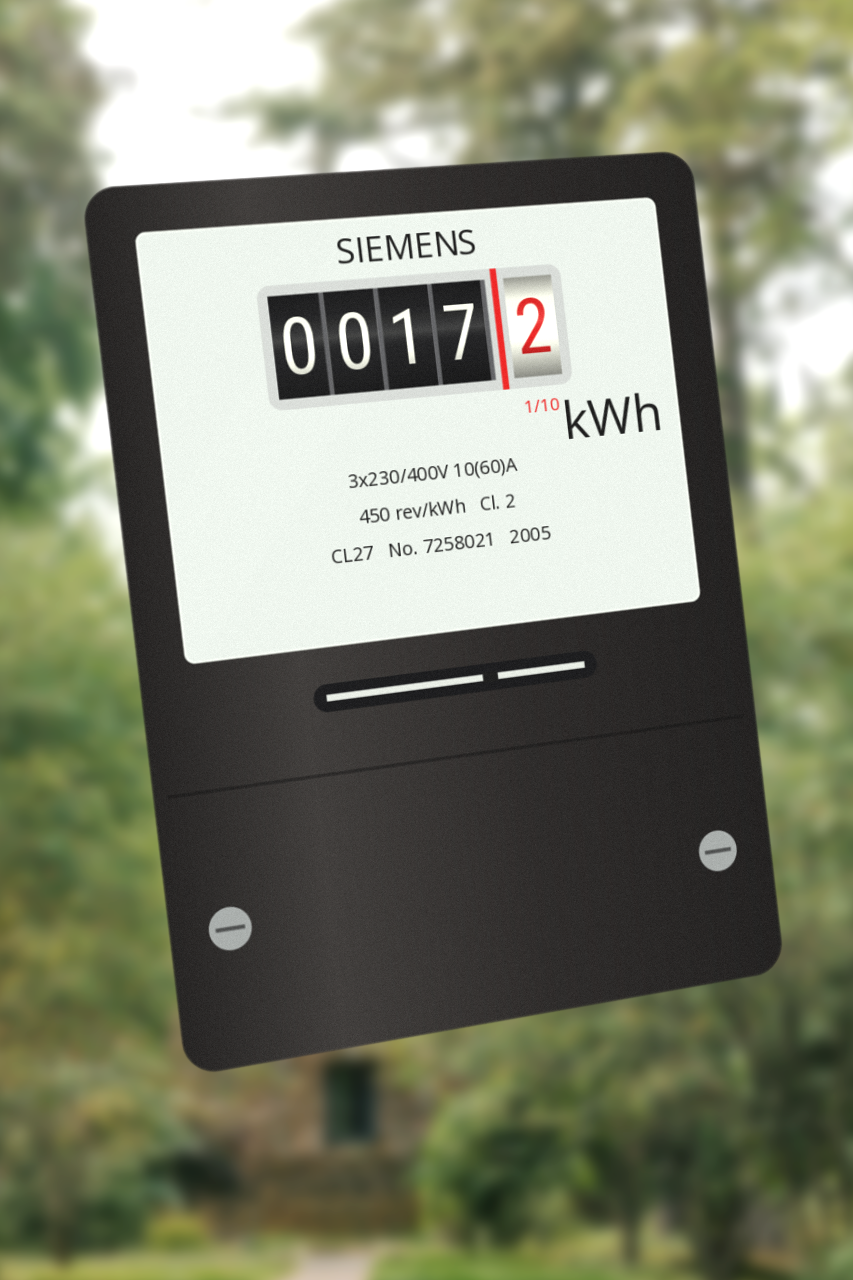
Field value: 17.2 kWh
